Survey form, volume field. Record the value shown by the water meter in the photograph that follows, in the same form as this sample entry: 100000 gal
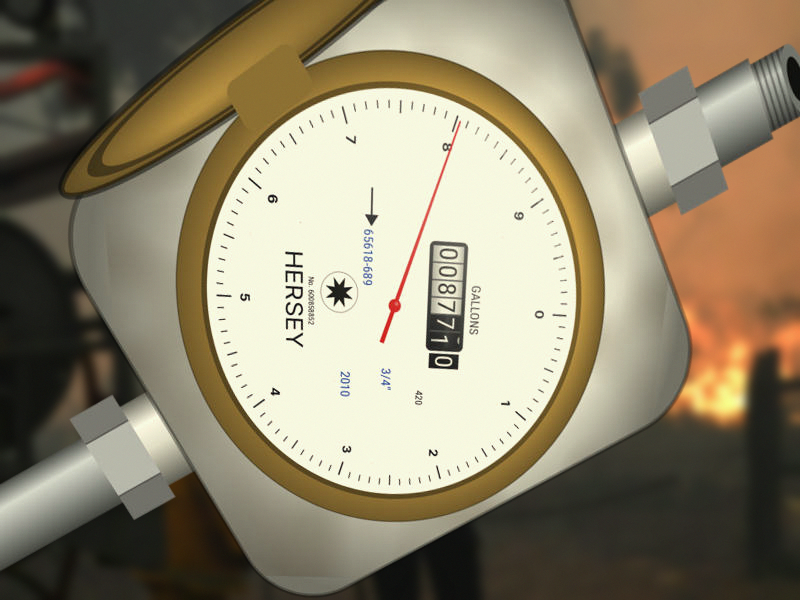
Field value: 87708.0 gal
